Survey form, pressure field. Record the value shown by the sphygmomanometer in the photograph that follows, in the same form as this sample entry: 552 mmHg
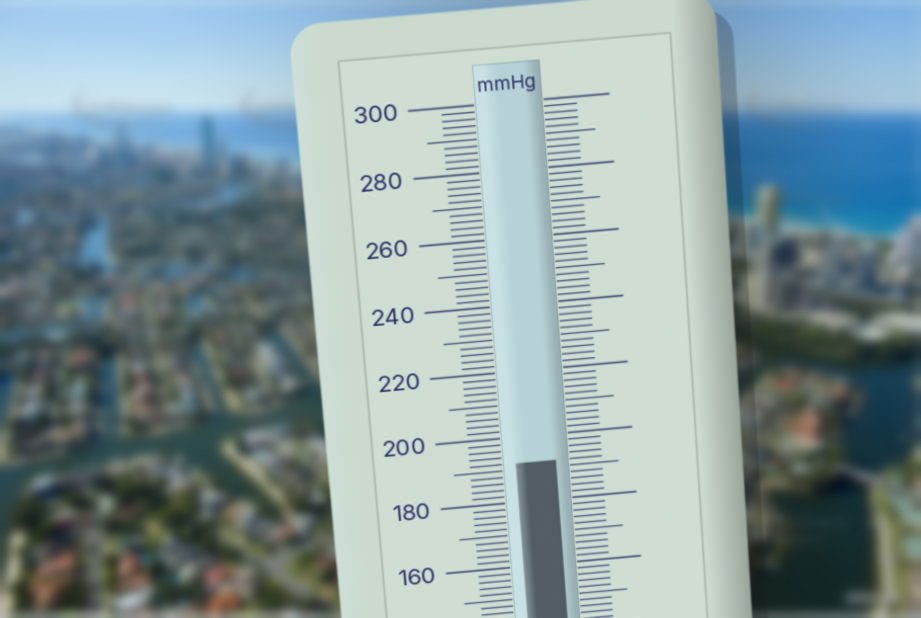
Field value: 192 mmHg
